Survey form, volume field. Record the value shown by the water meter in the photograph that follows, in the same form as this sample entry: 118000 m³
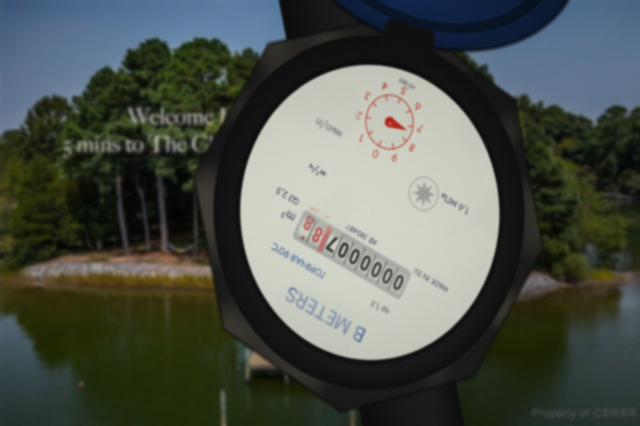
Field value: 7.877 m³
